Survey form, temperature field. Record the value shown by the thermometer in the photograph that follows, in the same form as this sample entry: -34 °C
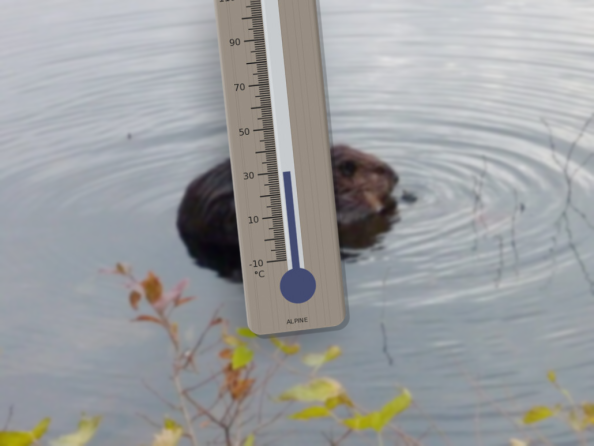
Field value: 30 °C
